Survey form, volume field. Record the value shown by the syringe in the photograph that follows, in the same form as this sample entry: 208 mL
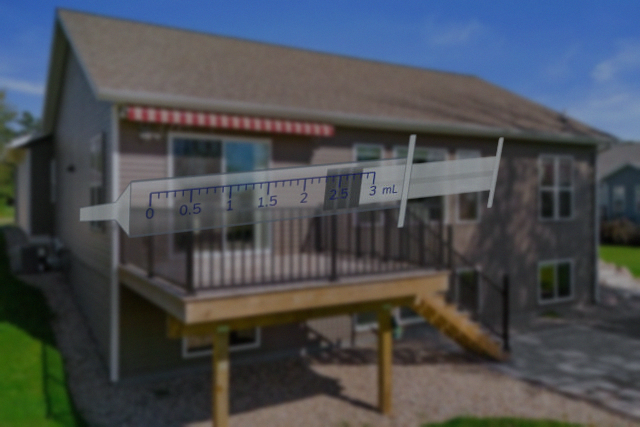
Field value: 2.3 mL
